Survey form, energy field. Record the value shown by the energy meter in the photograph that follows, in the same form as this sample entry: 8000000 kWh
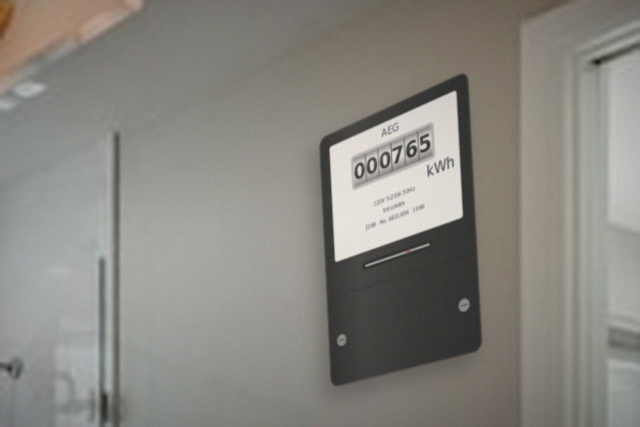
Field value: 765 kWh
